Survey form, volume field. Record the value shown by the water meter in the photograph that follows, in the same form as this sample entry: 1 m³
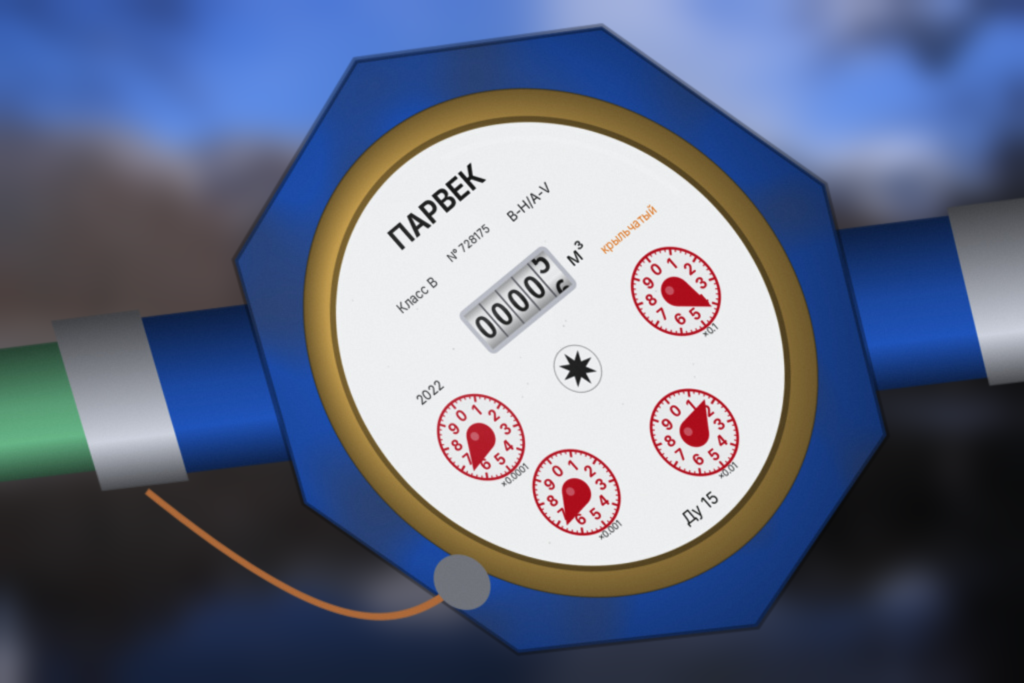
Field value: 5.4166 m³
